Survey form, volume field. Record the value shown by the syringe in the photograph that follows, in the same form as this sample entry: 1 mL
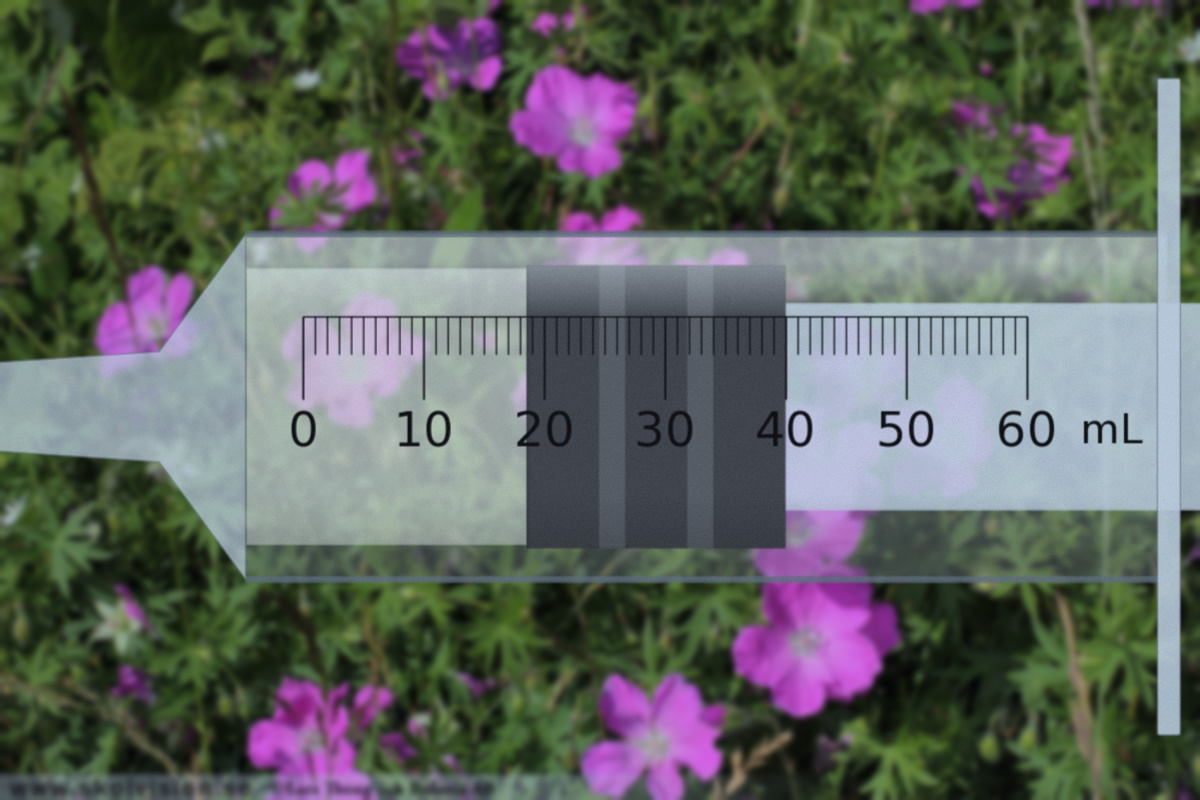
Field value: 18.5 mL
